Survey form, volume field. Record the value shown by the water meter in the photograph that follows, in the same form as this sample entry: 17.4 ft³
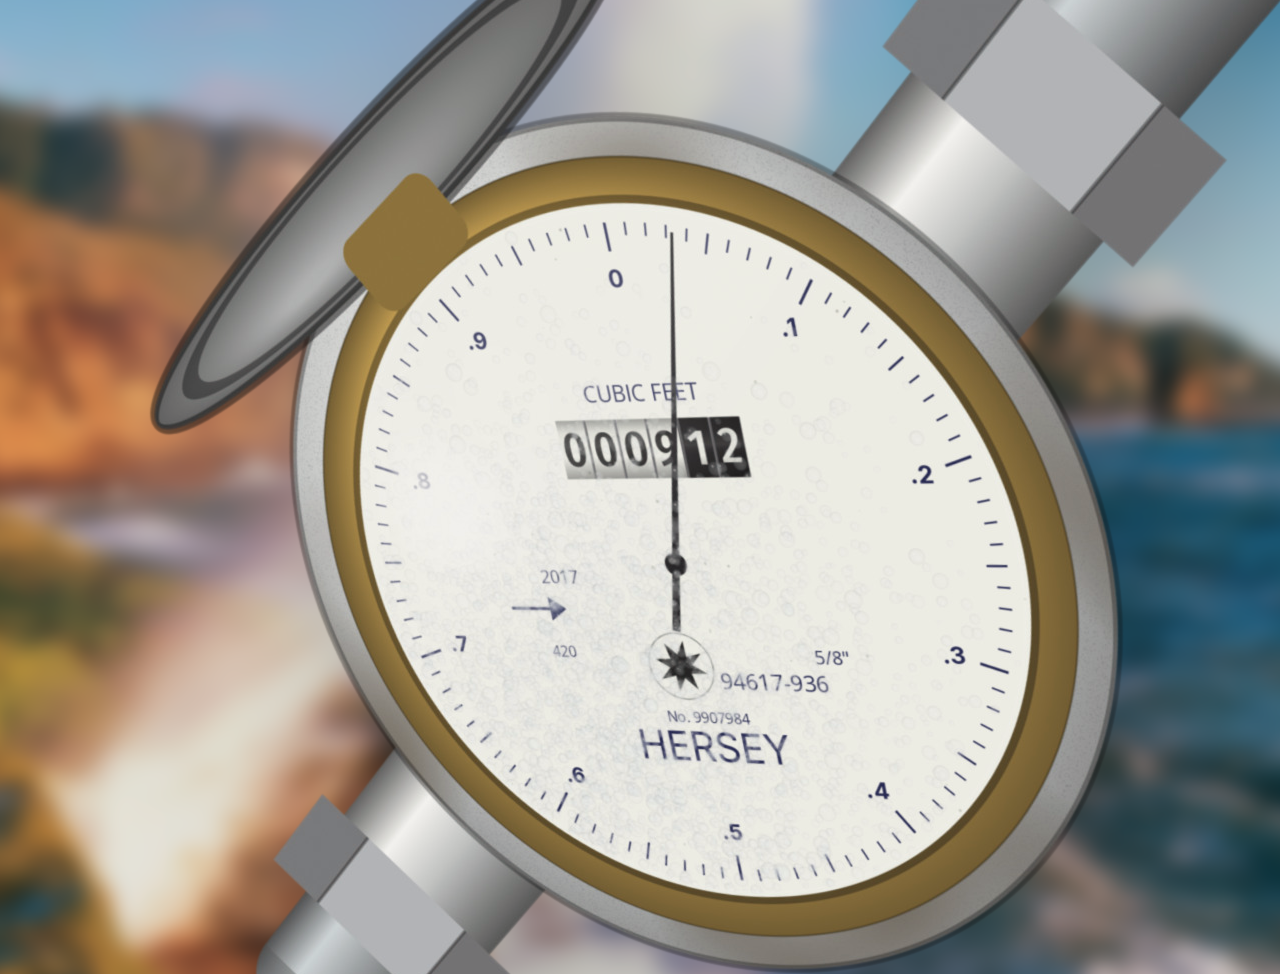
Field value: 912.03 ft³
